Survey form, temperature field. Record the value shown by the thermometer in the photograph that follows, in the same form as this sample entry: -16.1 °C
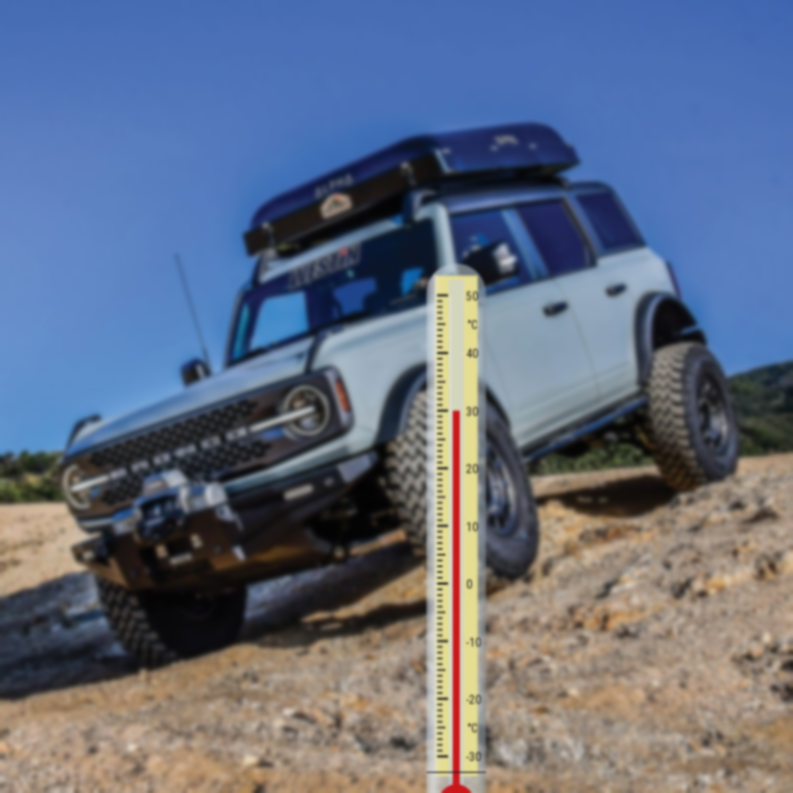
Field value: 30 °C
